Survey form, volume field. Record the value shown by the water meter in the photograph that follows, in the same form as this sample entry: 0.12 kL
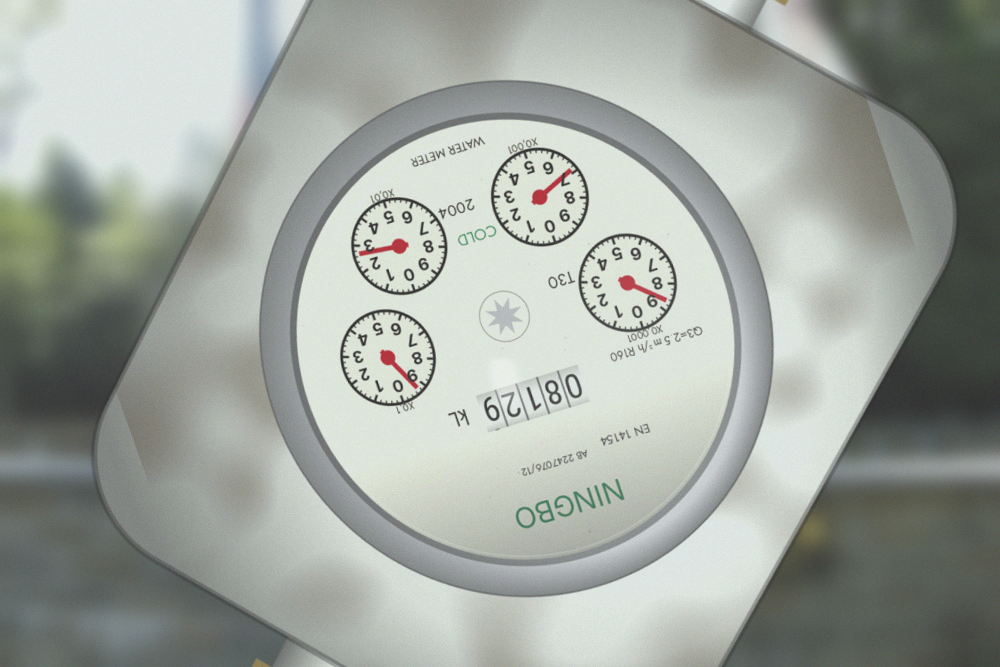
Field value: 8128.9268 kL
